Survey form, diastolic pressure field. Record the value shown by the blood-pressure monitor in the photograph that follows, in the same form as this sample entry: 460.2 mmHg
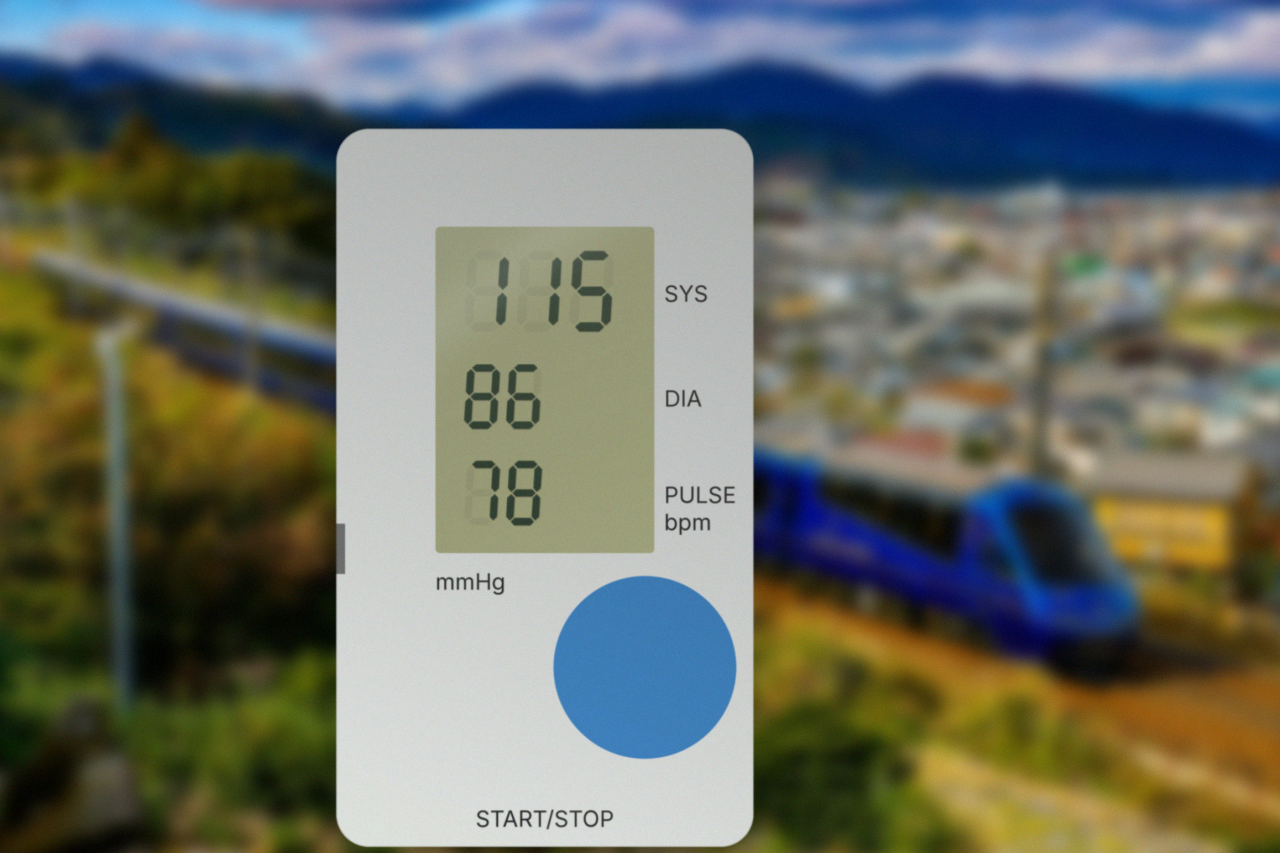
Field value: 86 mmHg
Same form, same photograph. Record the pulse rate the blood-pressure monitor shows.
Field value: 78 bpm
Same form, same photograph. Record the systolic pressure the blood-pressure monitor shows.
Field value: 115 mmHg
